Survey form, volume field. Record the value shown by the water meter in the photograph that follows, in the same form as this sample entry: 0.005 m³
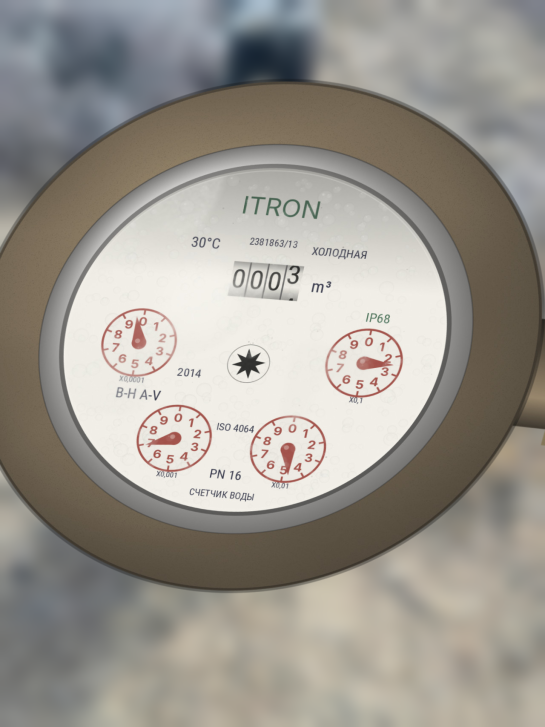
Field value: 3.2469 m³
